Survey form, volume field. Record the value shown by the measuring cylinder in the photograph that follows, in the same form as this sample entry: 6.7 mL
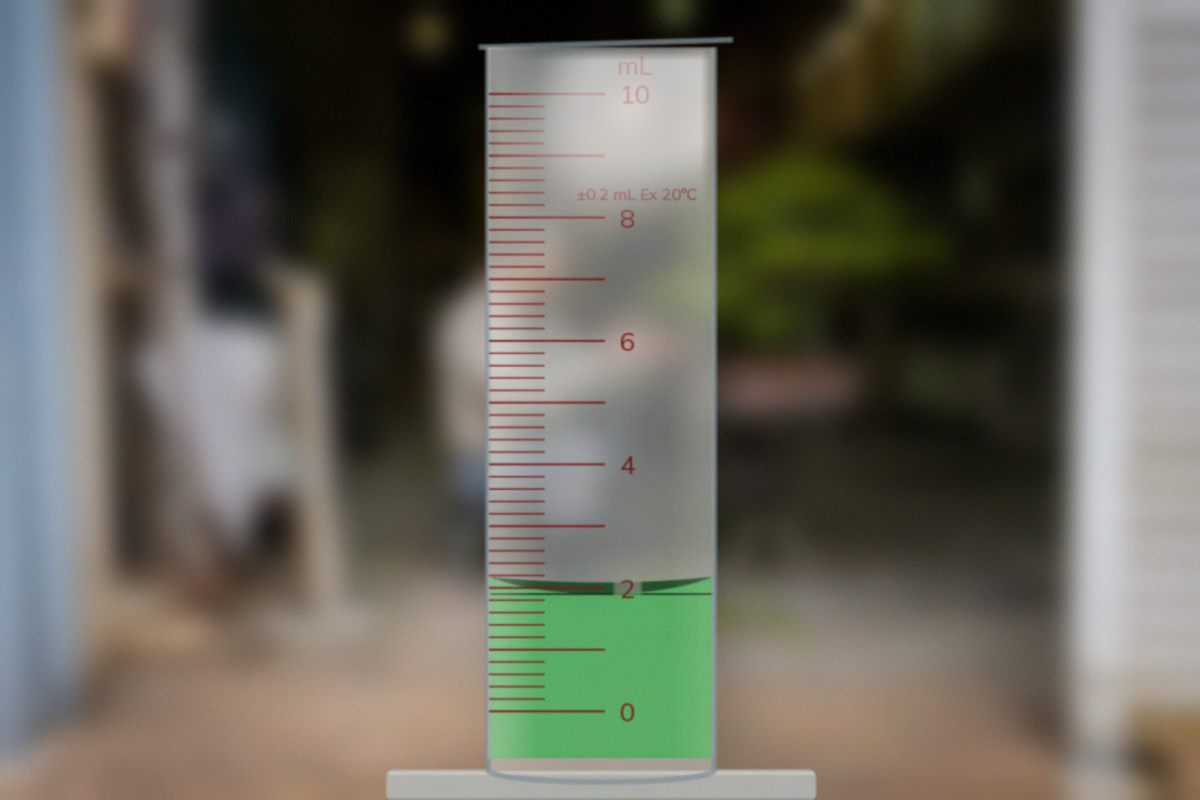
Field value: 1.9 mL
